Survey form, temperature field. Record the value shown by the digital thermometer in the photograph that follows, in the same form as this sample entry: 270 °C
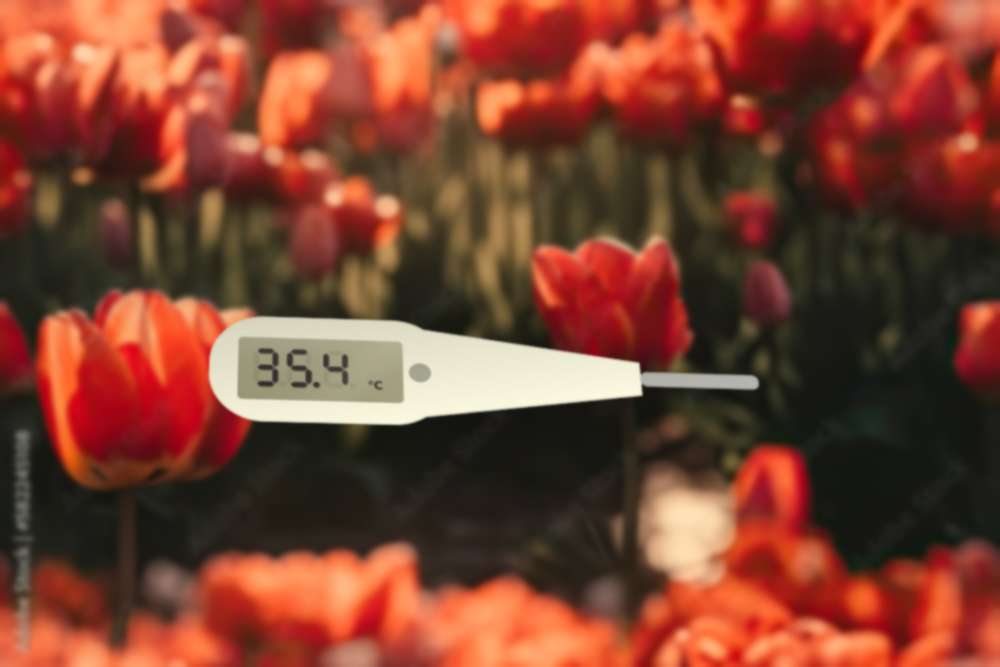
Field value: 35.4 °C
